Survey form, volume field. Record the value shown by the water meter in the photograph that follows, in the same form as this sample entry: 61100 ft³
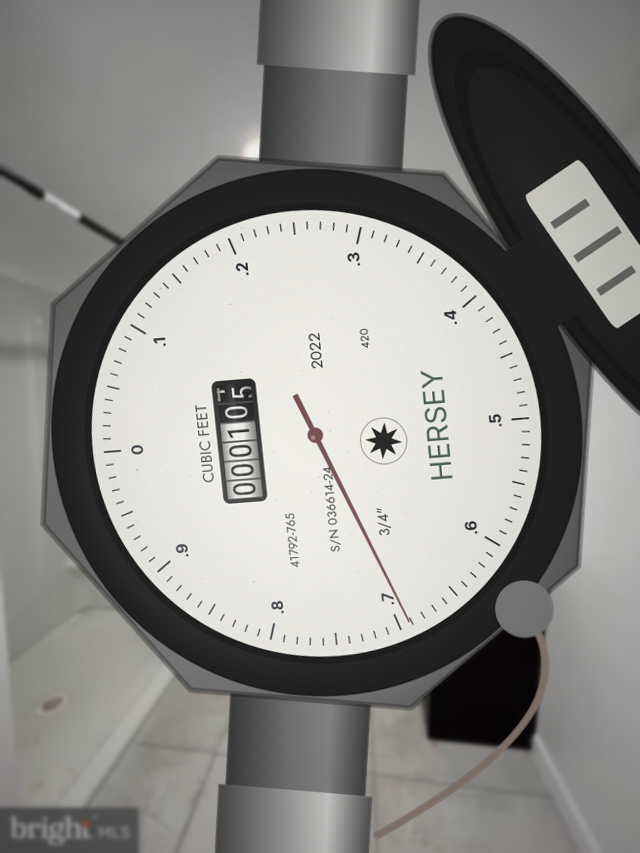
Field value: 104.69 ft³
